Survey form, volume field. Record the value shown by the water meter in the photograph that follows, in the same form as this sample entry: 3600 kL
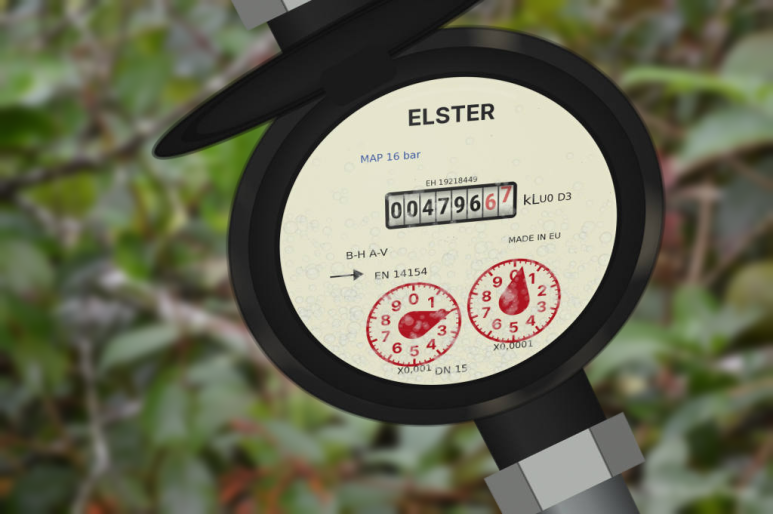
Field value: 4796.6720 kL
